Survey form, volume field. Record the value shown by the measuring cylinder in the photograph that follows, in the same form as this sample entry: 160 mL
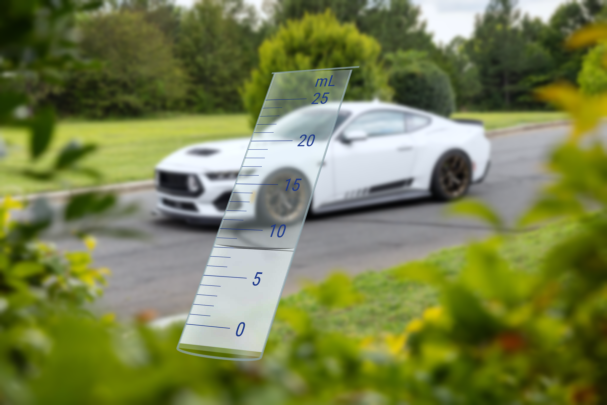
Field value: 8 mL
